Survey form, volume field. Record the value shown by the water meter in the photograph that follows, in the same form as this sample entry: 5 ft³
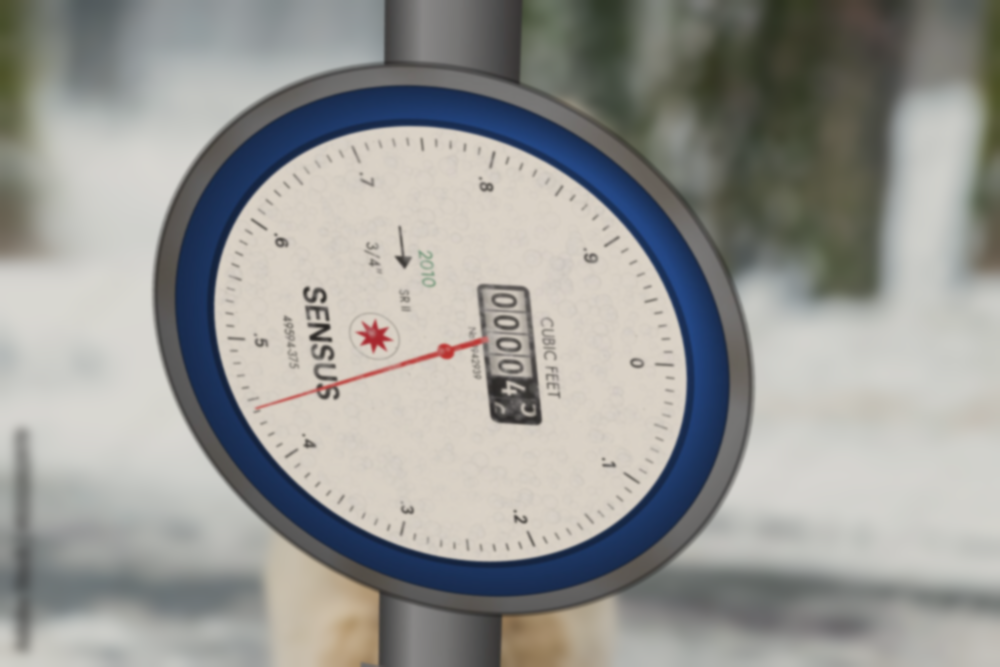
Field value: 45.44 ft³
